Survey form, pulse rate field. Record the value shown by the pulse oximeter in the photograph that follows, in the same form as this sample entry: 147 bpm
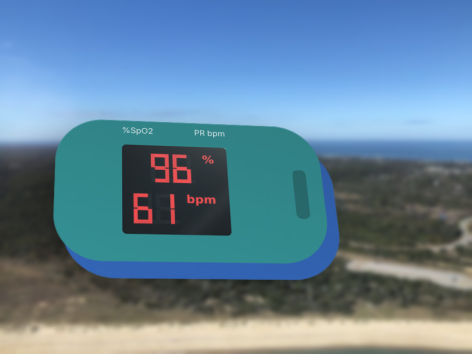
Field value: 61 bpm
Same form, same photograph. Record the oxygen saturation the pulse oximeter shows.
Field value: 96 %
